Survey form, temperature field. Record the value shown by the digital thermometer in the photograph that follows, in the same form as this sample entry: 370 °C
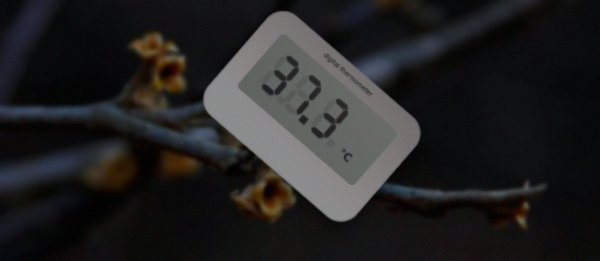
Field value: 37.3 °C
